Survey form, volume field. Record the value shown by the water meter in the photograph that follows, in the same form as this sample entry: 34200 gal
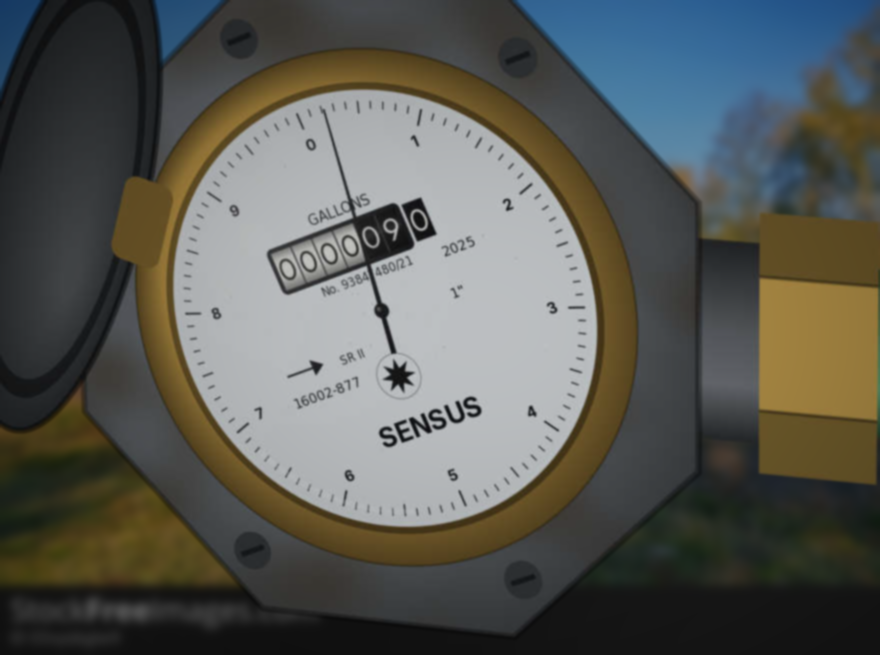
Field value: 90.2 gal
